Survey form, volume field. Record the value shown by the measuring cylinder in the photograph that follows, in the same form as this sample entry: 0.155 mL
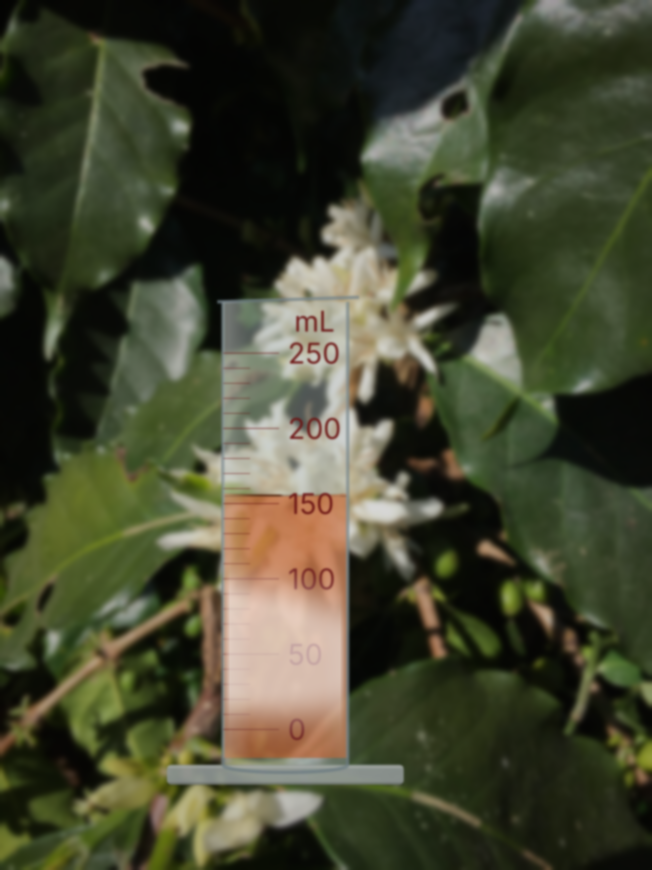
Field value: 155 mL
